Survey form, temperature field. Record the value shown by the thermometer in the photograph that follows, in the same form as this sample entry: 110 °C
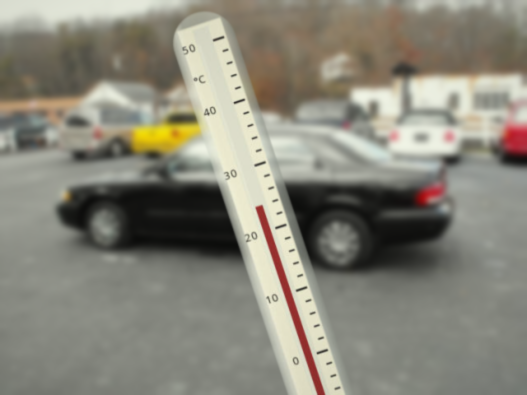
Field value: 24 °C
